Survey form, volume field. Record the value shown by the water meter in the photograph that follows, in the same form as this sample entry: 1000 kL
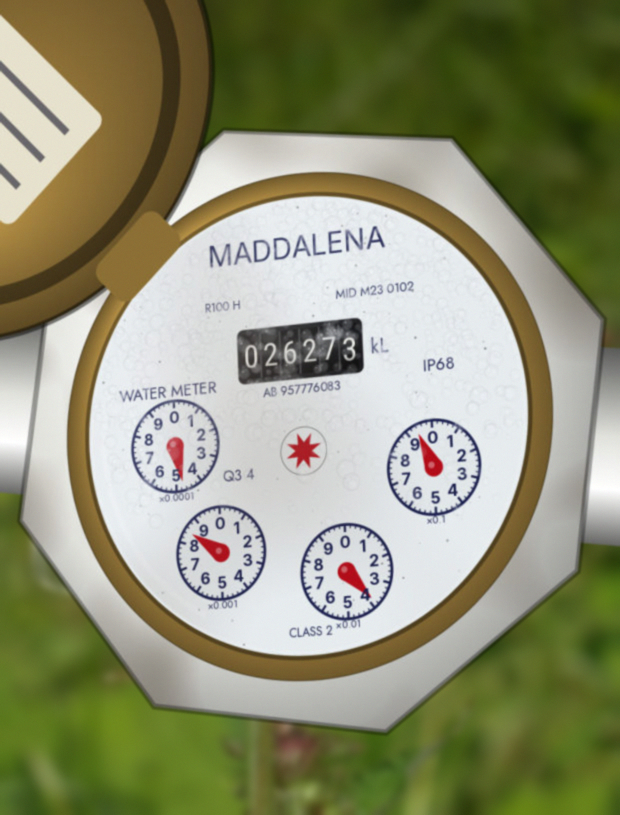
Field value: 26272.9384 kL
